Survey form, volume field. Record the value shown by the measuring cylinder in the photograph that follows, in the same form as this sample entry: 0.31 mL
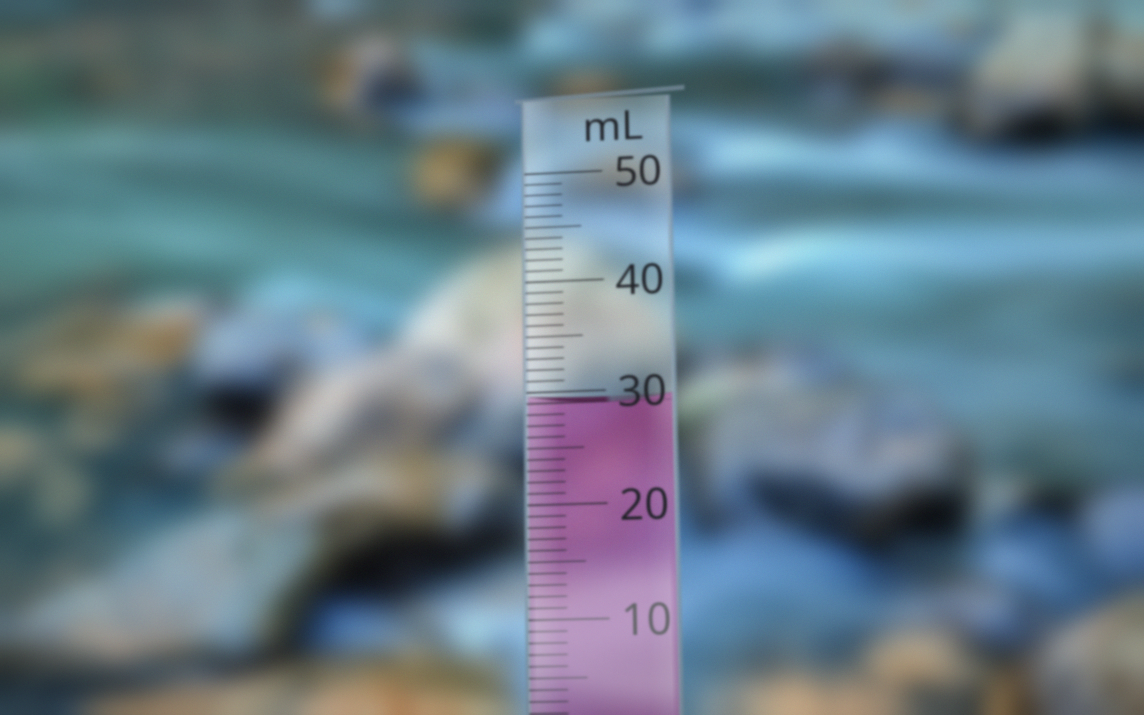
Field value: 29 mL
